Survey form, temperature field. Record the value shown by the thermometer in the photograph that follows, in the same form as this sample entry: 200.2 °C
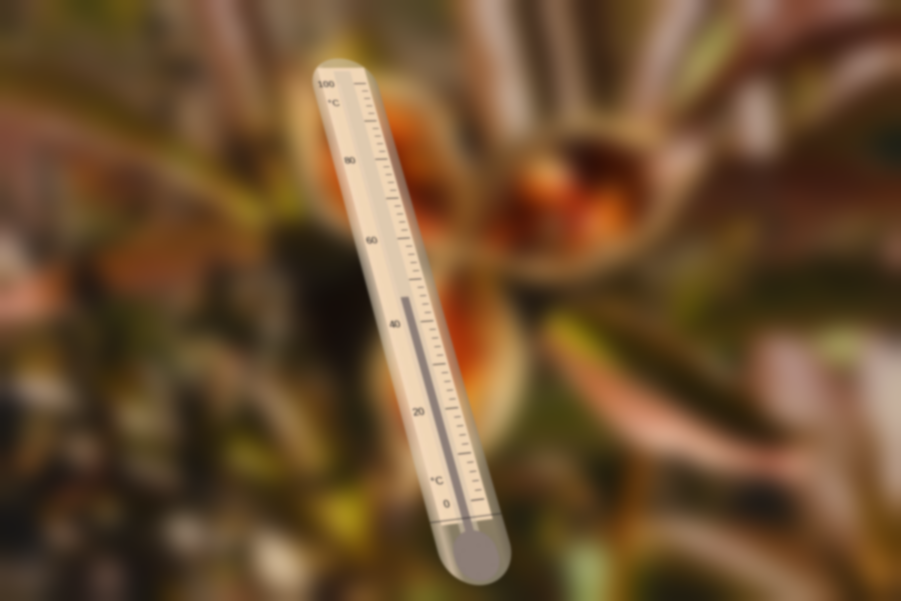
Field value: 46 °C
